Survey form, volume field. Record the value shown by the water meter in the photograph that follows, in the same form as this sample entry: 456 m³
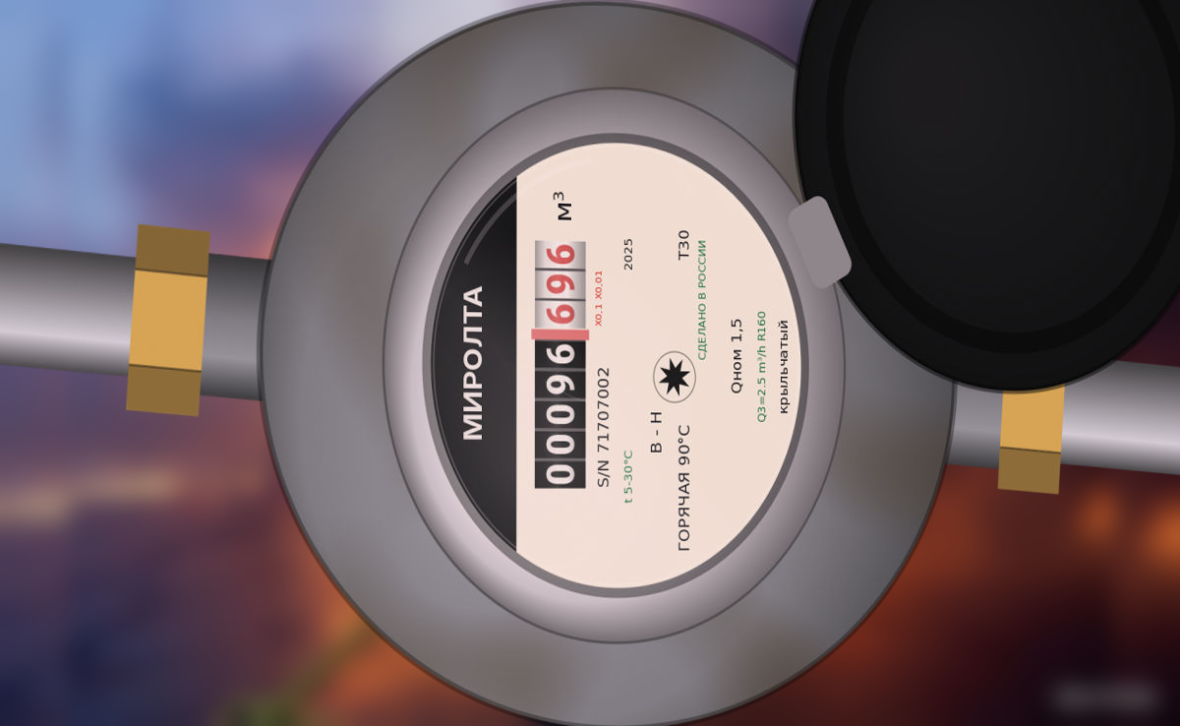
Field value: 96.696 m³
